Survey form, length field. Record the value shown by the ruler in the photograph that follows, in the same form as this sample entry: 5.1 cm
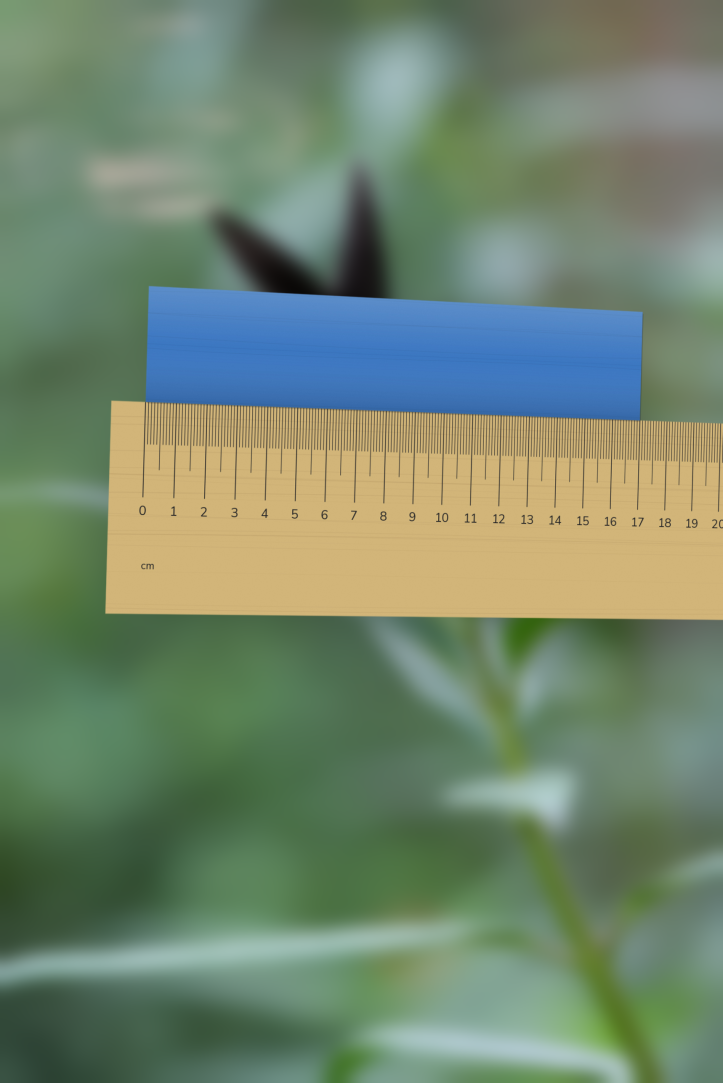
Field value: 17 cm
